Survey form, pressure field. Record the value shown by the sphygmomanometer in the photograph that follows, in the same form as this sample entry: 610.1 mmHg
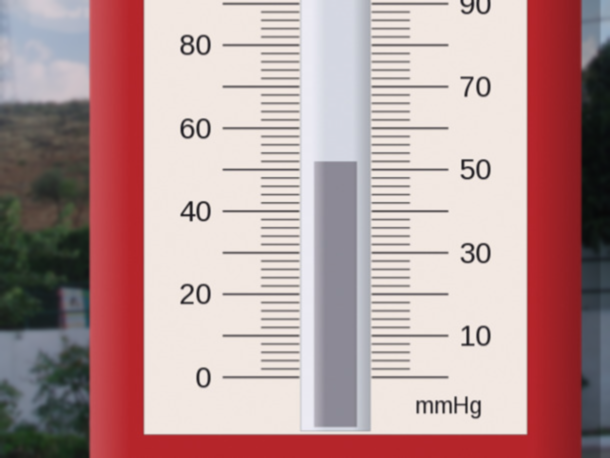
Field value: 52 mmHg
